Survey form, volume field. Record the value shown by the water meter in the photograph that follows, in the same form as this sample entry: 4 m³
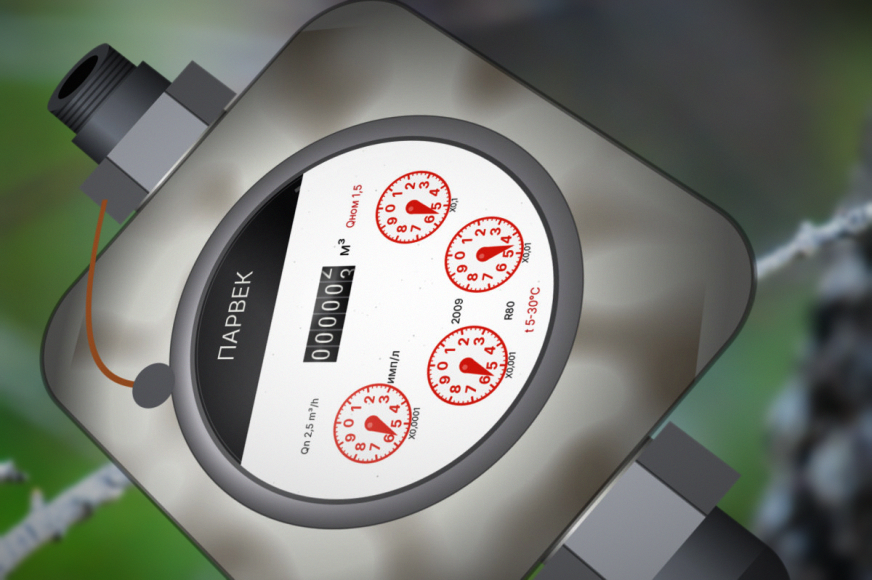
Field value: 2.5455 m³
